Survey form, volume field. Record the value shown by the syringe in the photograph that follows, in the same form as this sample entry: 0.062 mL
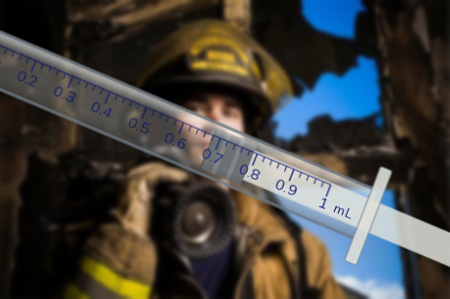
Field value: 0.68 mL
